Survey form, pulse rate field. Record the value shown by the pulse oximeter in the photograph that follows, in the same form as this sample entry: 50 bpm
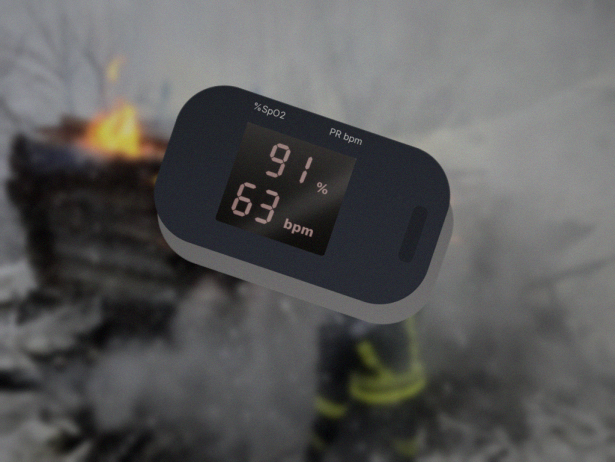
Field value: 63 bpm
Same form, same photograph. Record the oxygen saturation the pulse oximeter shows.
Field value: 91 %
